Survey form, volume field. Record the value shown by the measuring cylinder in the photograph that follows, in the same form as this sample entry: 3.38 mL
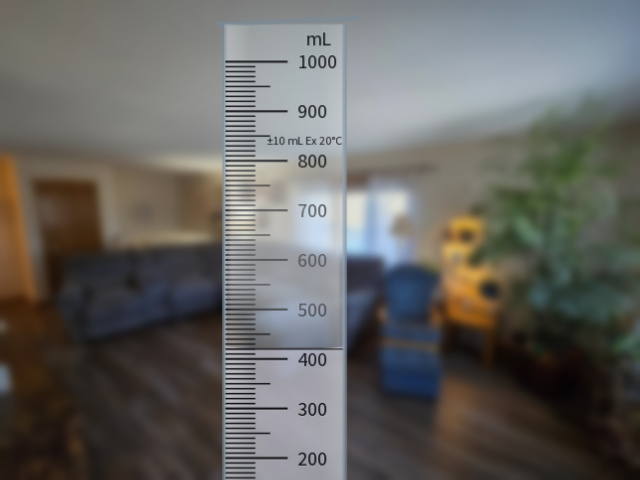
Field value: 420 mL
